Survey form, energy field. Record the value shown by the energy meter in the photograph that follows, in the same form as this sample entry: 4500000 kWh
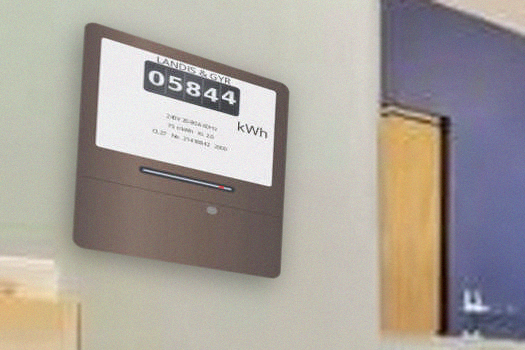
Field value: 5844 kWh
